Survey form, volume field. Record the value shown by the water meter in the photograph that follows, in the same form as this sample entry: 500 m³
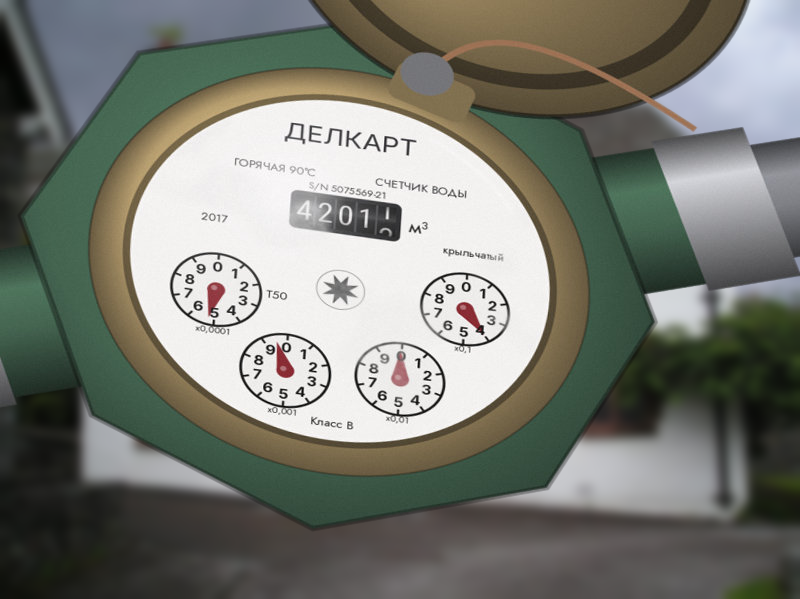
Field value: 42011.3995 m³
